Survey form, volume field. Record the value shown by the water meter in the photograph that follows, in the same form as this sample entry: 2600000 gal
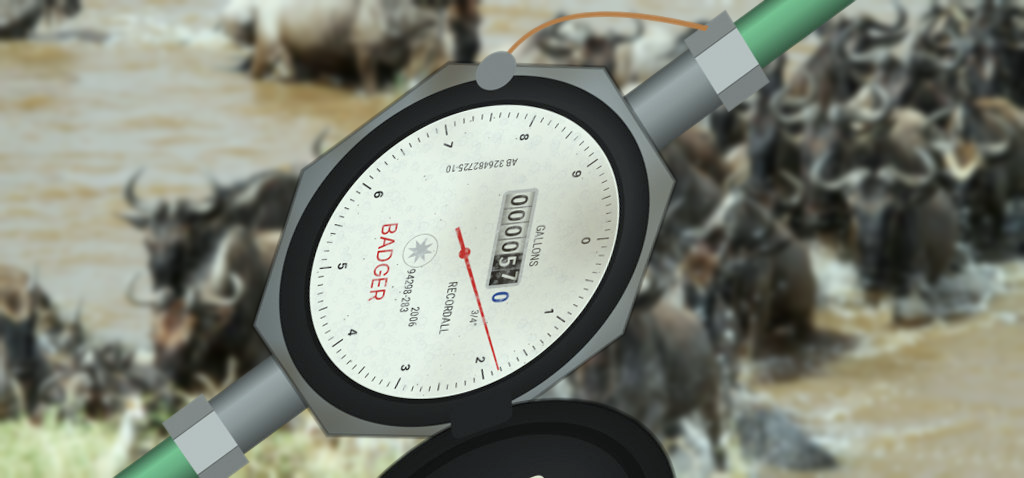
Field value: 571.8 gal
